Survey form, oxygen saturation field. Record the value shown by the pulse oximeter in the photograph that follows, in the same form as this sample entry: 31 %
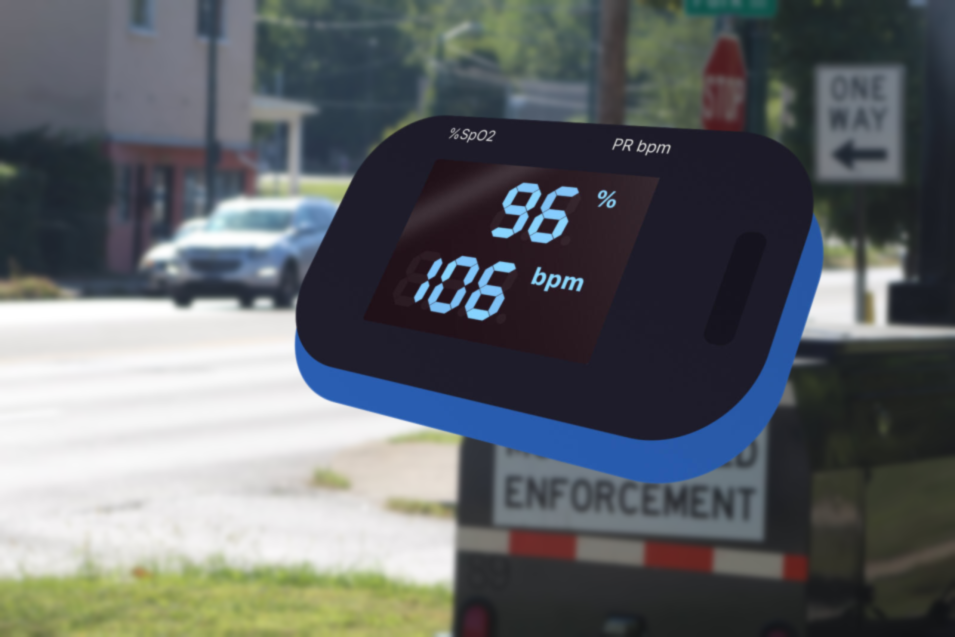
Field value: 96 %
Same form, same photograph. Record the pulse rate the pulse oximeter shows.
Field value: 106 bpm
